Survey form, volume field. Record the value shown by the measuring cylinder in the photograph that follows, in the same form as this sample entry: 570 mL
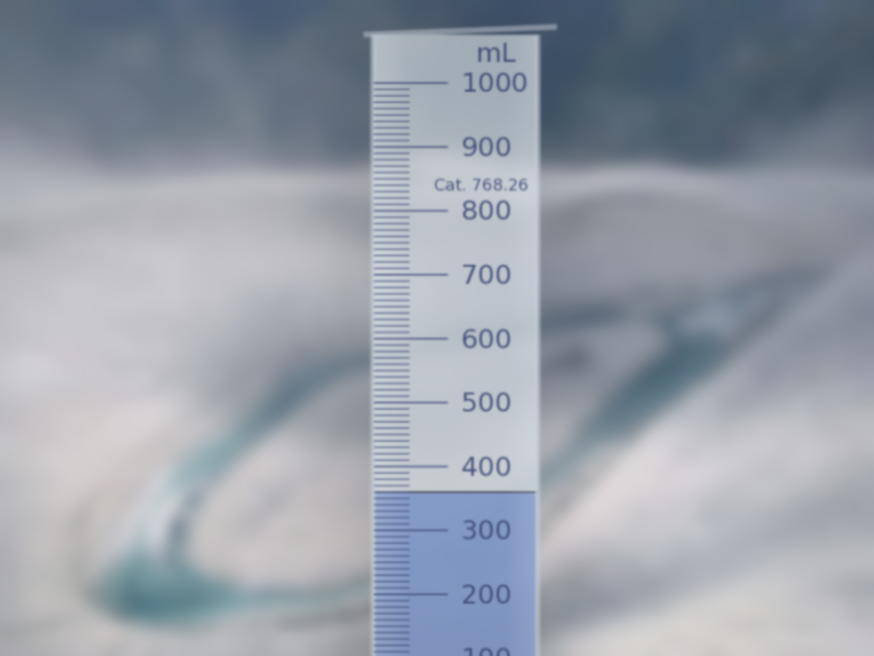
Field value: 360 mL
